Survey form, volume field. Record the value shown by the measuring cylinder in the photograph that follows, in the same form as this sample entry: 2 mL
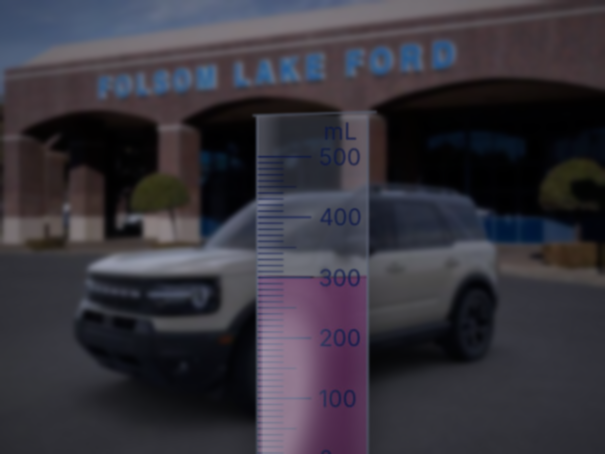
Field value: 300 mL
